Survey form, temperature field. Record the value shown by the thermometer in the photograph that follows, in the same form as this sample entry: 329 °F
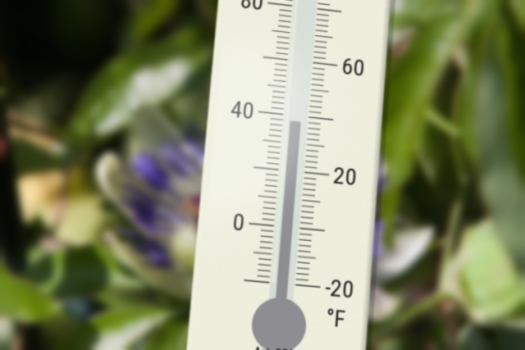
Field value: 38 °F
